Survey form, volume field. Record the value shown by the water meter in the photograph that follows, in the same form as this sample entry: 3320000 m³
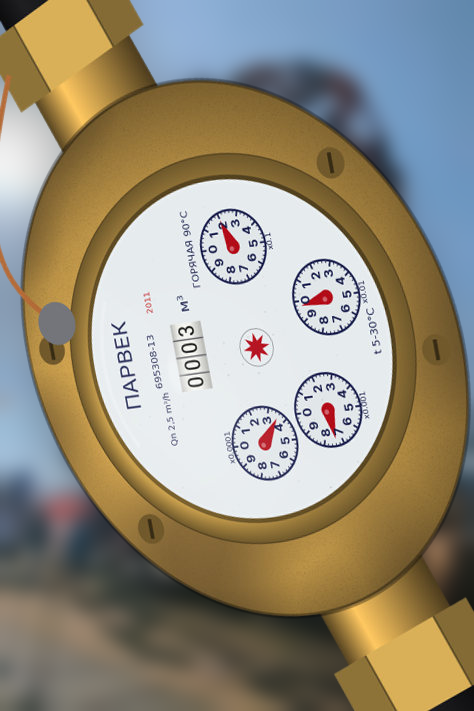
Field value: 3.1973 m³
